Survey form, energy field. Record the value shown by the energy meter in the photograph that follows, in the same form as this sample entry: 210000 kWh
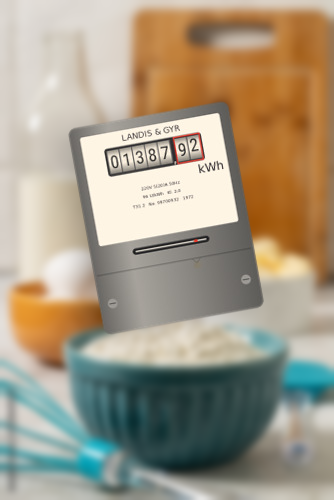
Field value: 1387.92 kWh
